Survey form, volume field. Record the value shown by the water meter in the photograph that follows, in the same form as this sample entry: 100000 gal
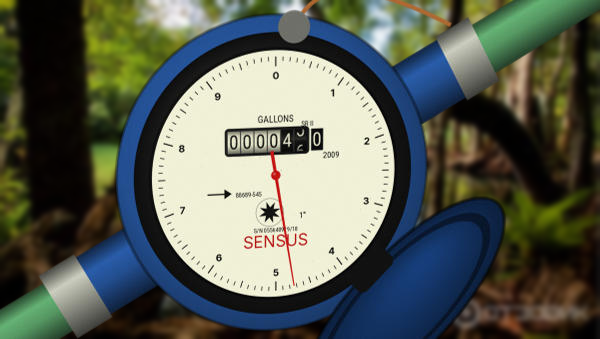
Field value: 454.7 gal
